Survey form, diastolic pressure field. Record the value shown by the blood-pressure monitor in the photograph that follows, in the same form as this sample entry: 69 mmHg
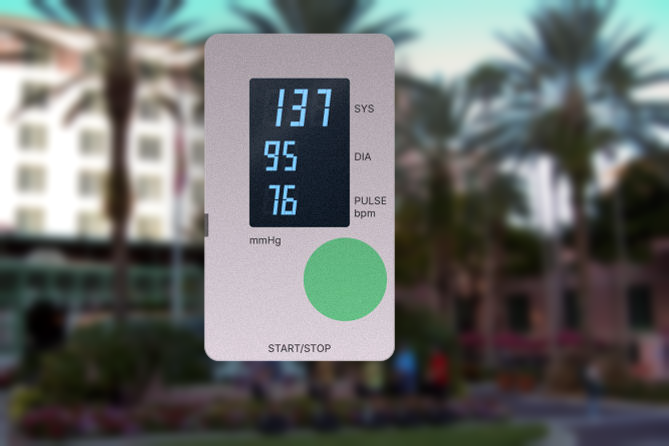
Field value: 95 mmHg
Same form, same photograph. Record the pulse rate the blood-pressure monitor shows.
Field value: 76 bpm
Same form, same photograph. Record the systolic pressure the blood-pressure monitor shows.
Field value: 137 mmHg
